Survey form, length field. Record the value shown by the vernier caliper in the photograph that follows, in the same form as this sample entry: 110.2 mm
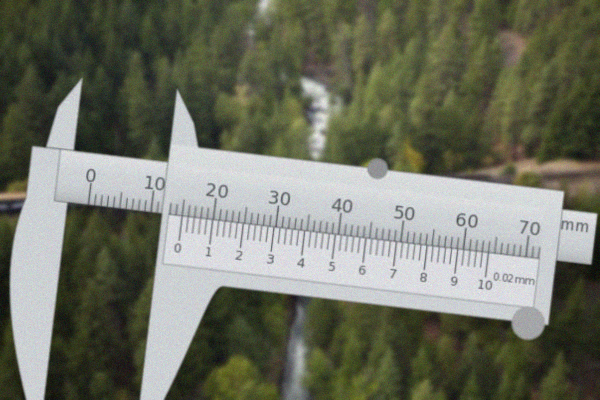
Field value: 15.0 mm
